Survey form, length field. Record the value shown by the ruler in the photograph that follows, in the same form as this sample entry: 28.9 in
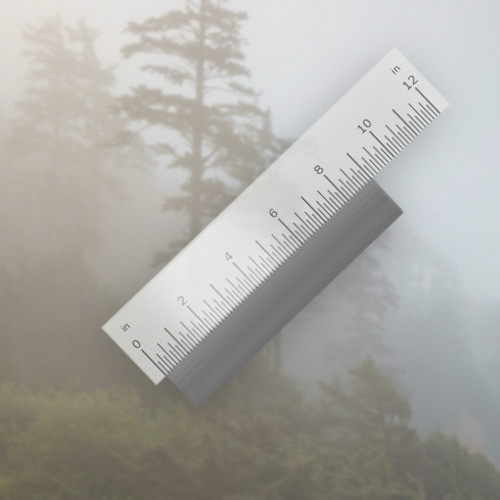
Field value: 9 in
